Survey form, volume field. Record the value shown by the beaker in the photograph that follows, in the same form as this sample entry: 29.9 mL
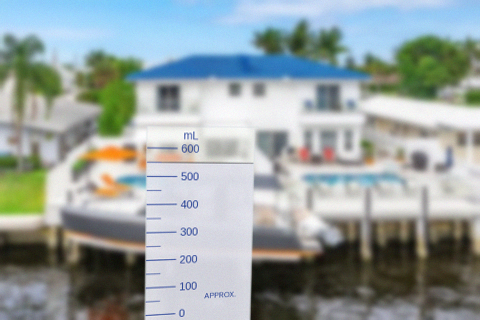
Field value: 550 mL
